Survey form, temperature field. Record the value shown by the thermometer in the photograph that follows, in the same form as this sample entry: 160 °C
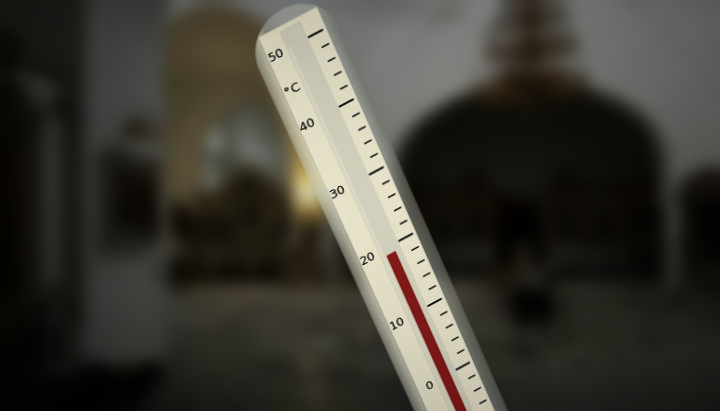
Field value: 19 °C
